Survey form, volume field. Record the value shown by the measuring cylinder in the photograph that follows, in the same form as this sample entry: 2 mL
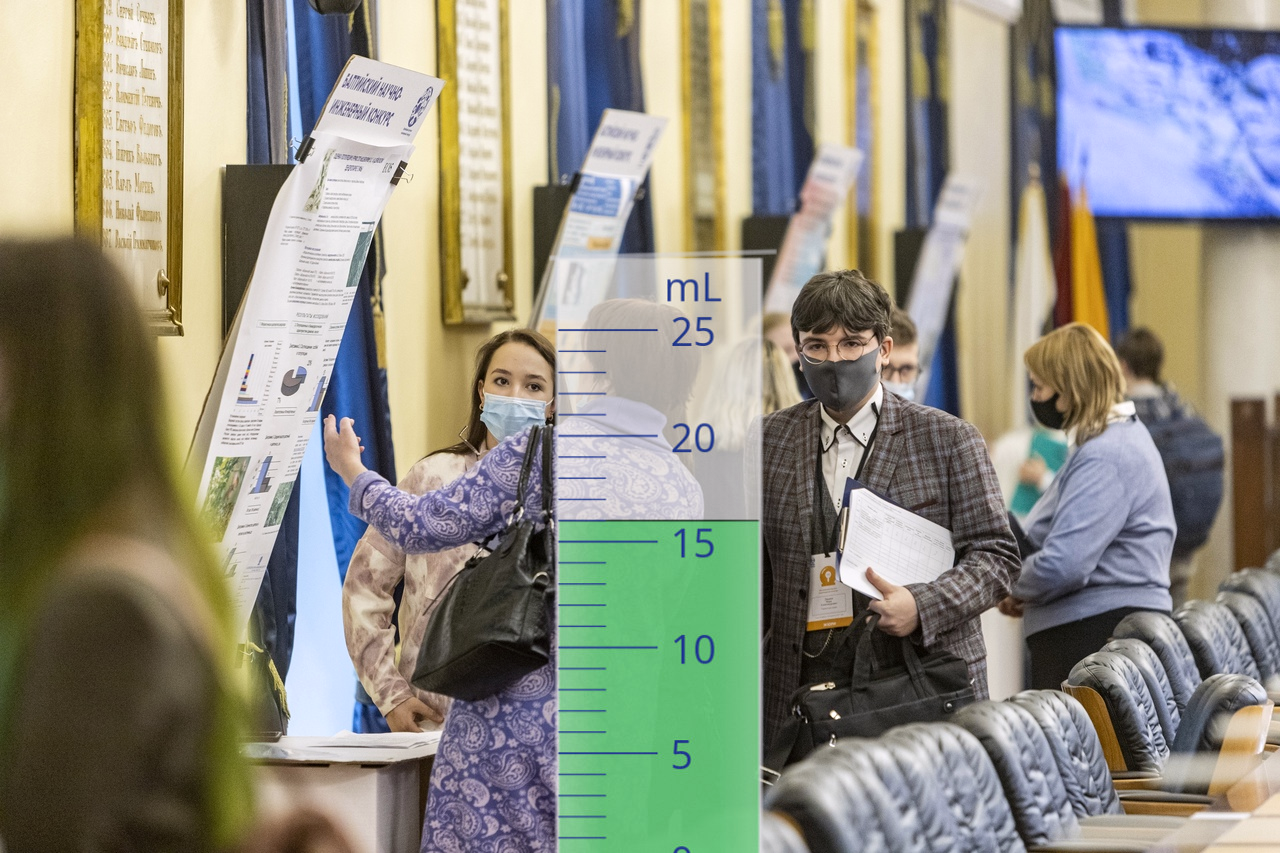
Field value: 16 mL
